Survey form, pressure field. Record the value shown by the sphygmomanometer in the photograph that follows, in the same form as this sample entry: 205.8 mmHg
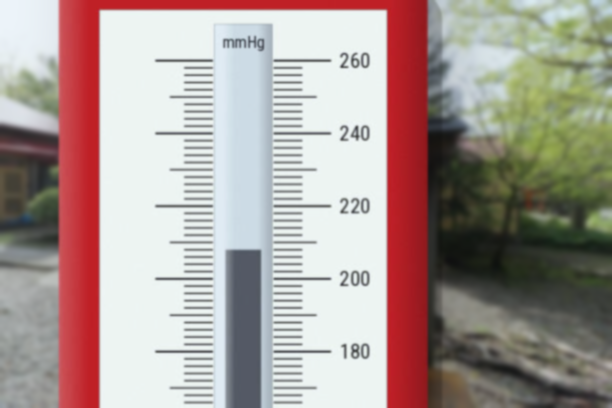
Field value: 208 mmHg
